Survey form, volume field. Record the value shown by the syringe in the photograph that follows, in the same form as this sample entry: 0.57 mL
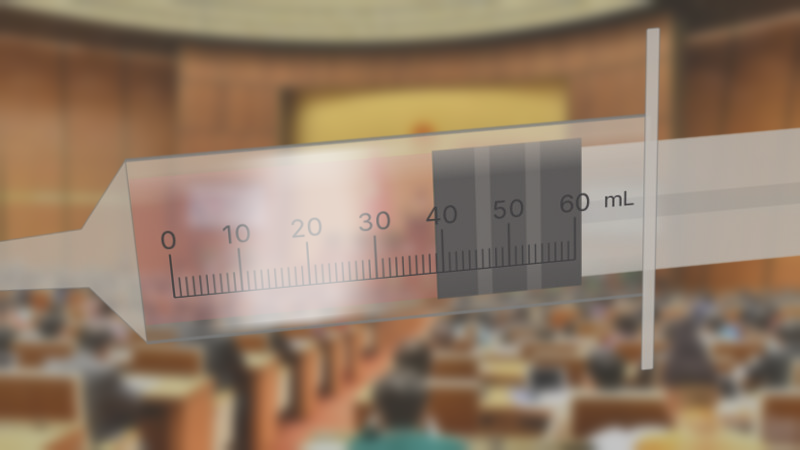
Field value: 39 mL
